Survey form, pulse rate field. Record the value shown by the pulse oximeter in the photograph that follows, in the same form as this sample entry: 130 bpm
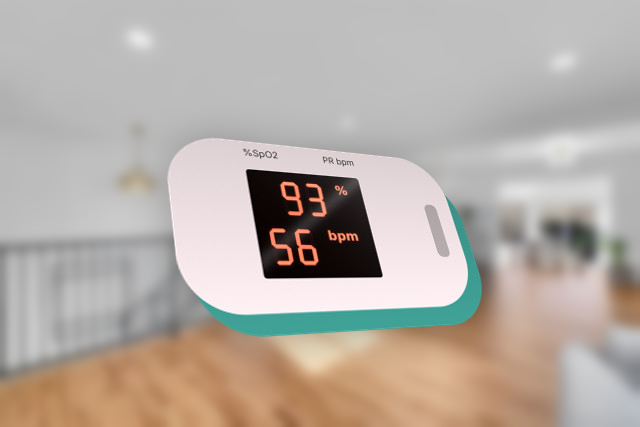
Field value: 56 bpm
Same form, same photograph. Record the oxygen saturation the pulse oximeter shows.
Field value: 93 %
